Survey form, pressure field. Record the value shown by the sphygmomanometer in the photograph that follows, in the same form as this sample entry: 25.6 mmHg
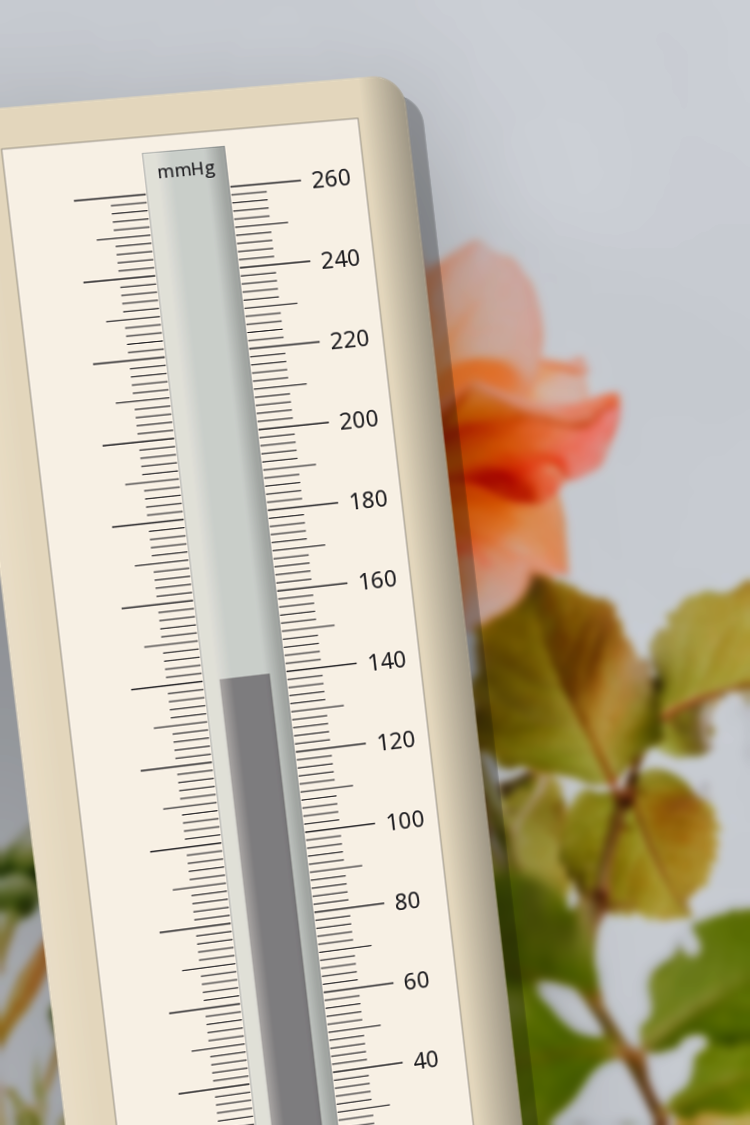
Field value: 140 mmHg
